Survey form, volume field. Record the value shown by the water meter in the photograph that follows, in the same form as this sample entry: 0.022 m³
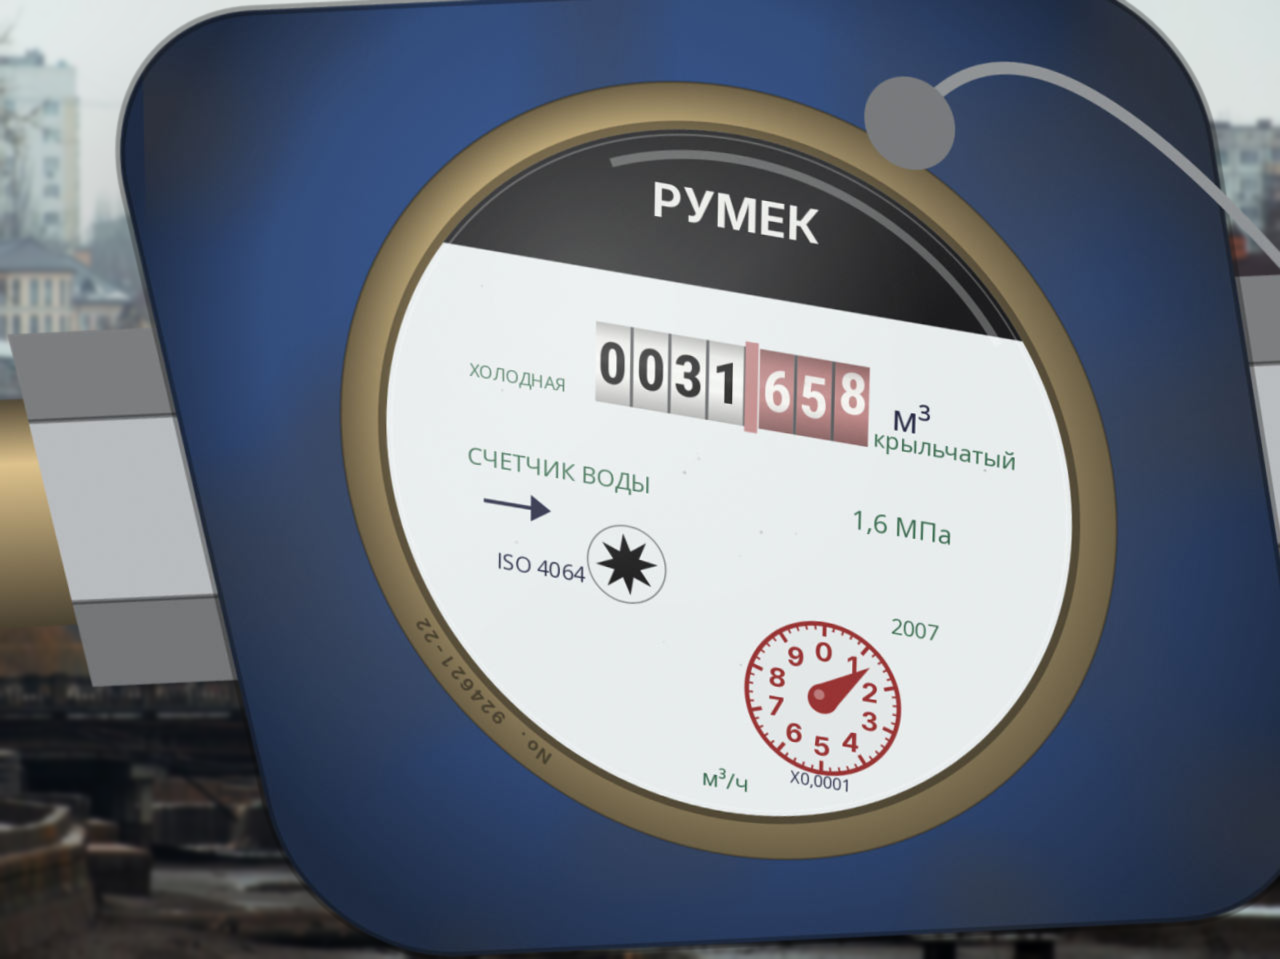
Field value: 31.6581 m³
